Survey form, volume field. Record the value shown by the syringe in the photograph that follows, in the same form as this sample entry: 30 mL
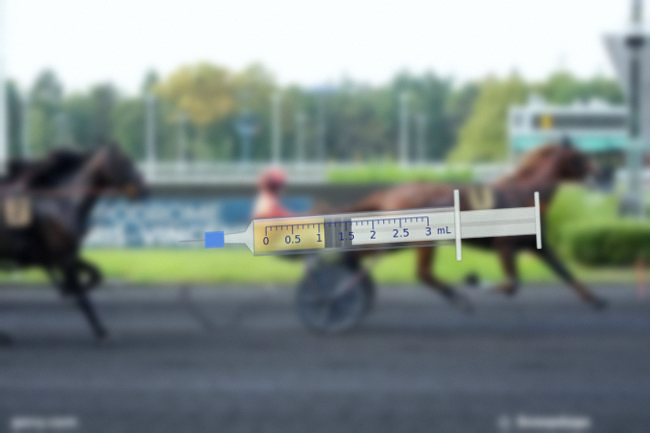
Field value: 1.1 mL
